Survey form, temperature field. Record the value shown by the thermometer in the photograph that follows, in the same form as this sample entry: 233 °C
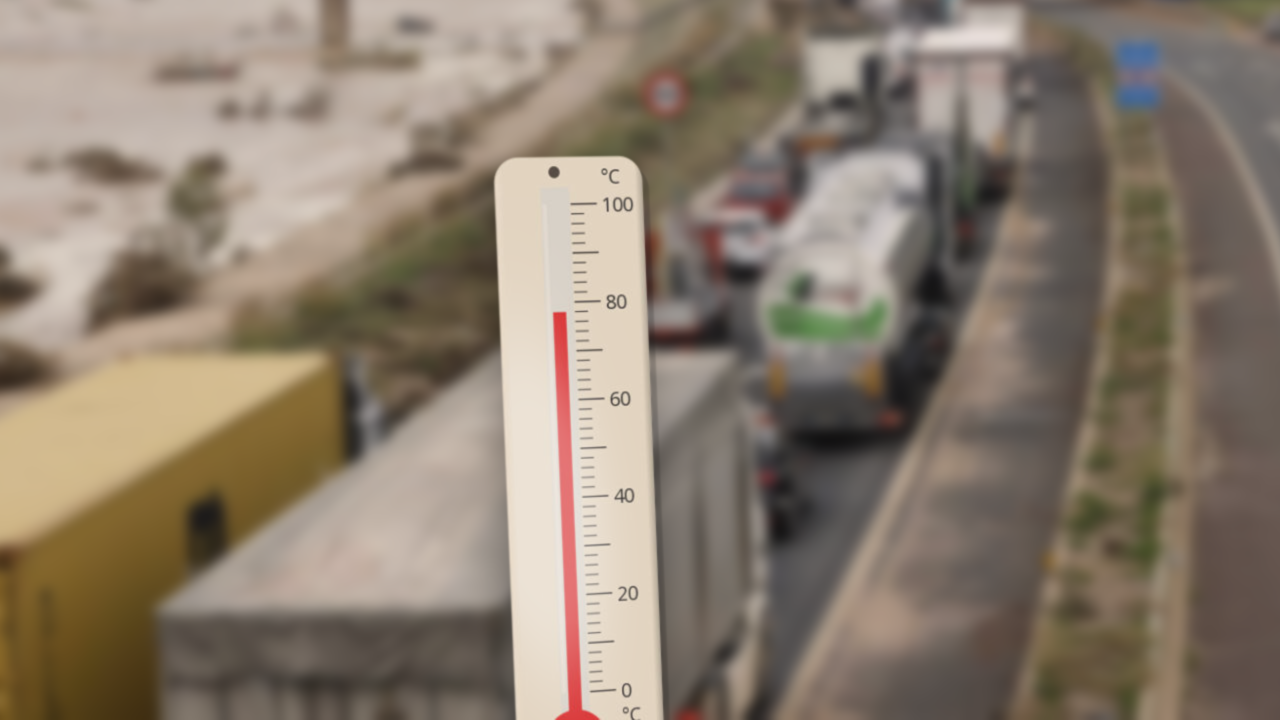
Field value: 78 °C
